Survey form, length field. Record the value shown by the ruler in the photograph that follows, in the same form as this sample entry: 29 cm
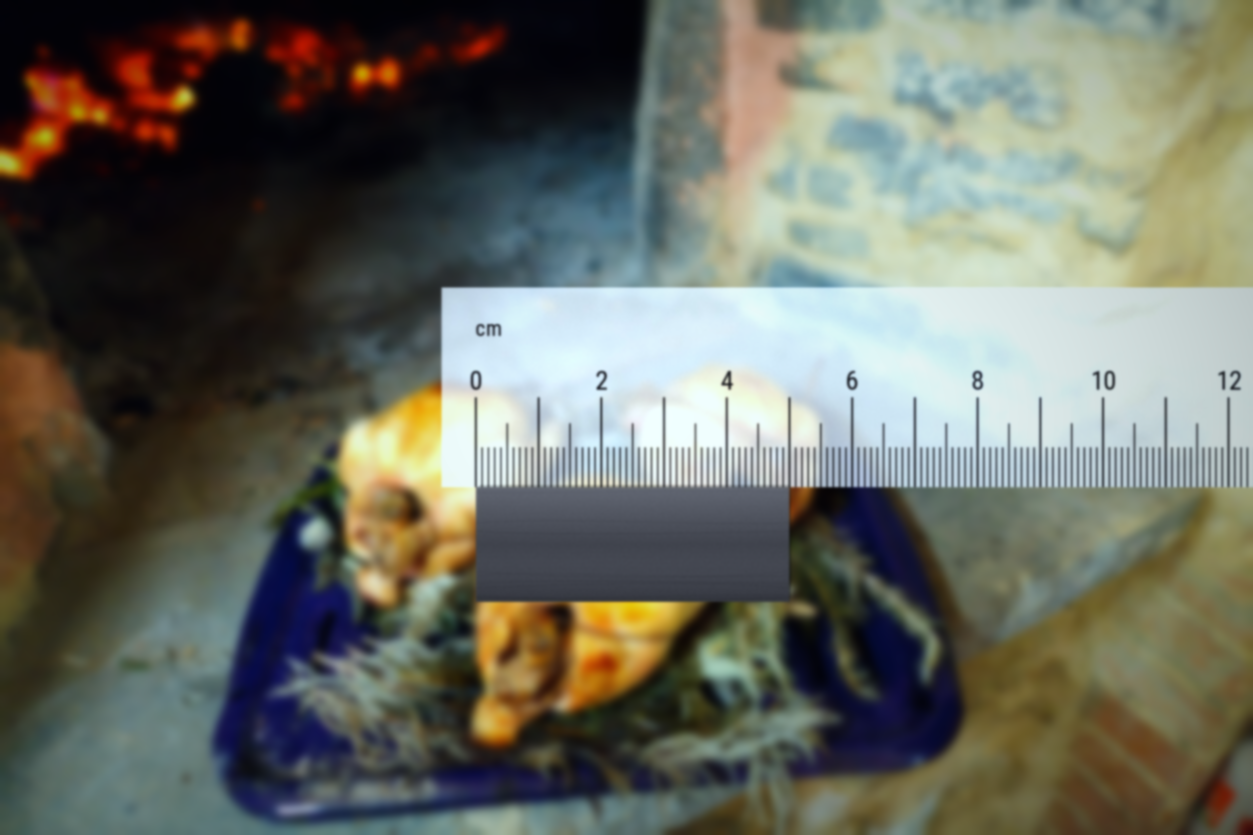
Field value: 5 cm
